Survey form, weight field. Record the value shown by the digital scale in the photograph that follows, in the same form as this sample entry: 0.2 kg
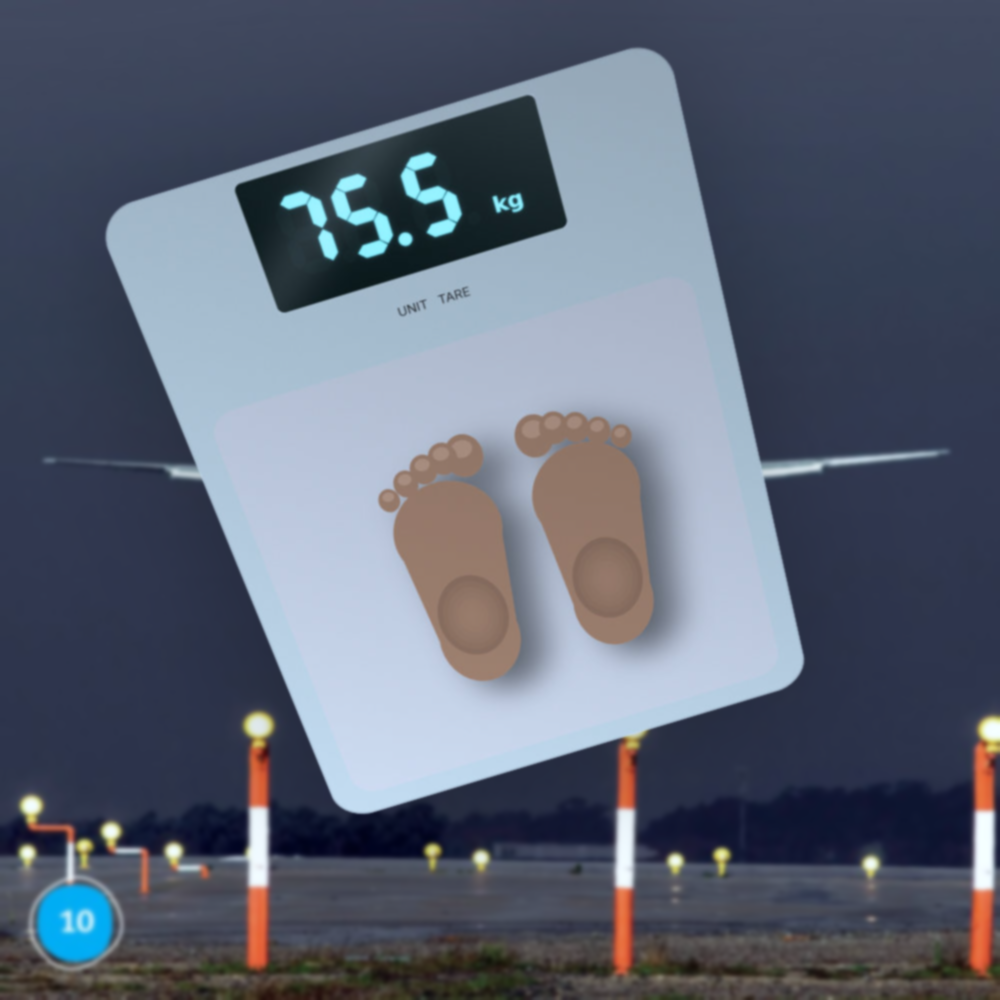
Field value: 75.5 kg
